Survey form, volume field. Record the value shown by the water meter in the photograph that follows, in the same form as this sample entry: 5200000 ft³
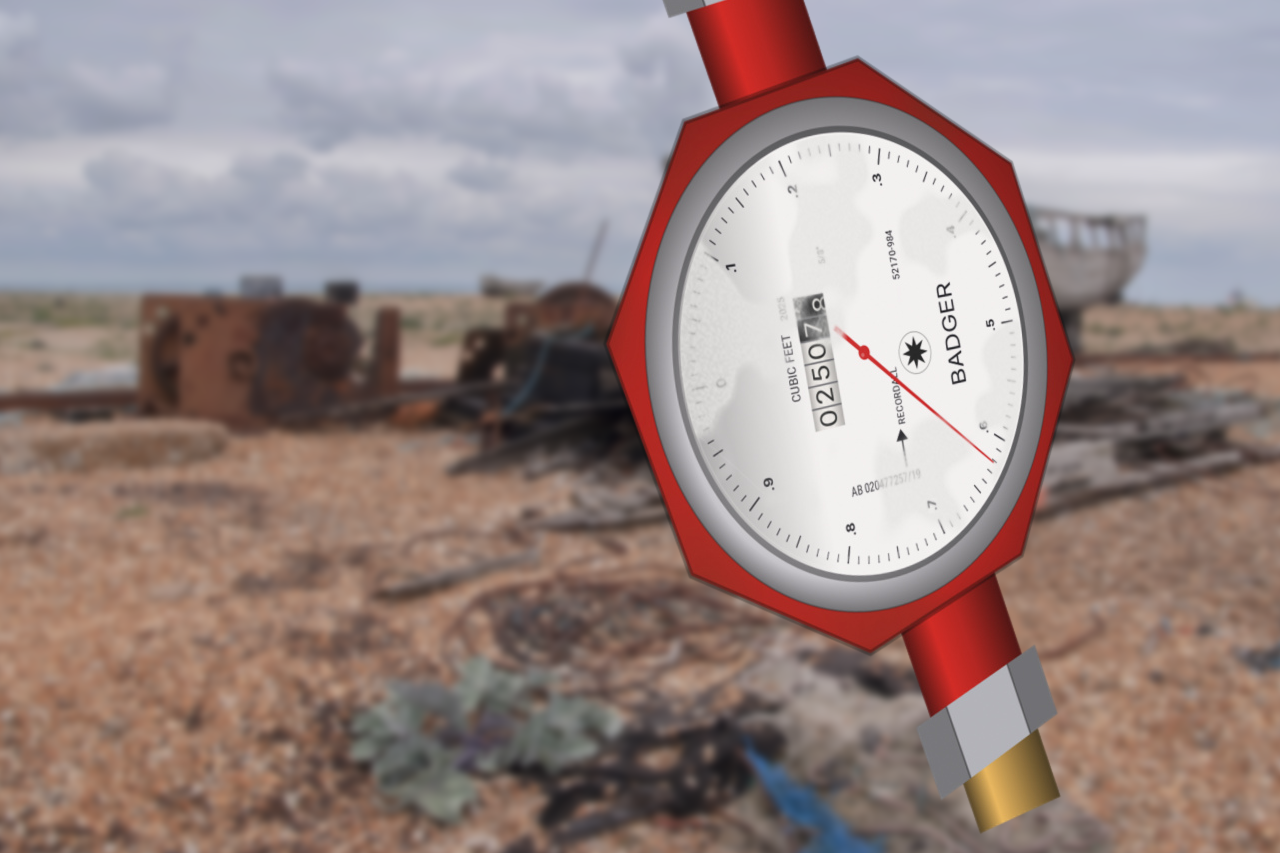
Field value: 25077.62 ft³
